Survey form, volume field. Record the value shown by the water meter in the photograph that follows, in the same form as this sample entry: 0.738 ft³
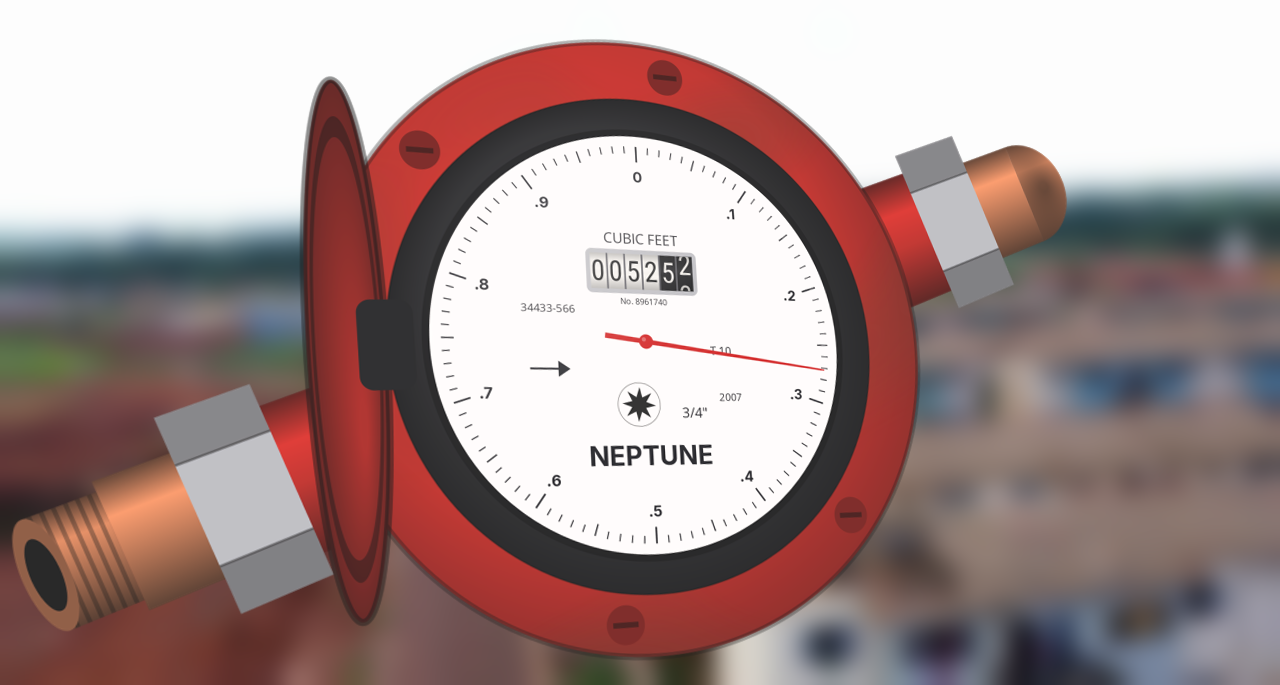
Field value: 5252.27 ft³
